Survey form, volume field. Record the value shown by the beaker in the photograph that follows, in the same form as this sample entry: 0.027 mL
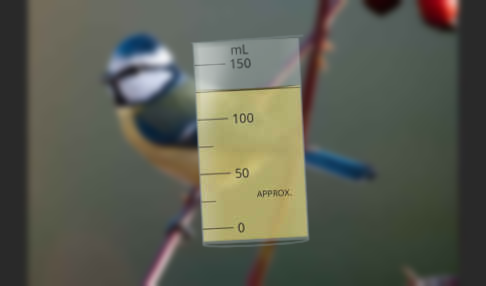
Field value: 125 mL
